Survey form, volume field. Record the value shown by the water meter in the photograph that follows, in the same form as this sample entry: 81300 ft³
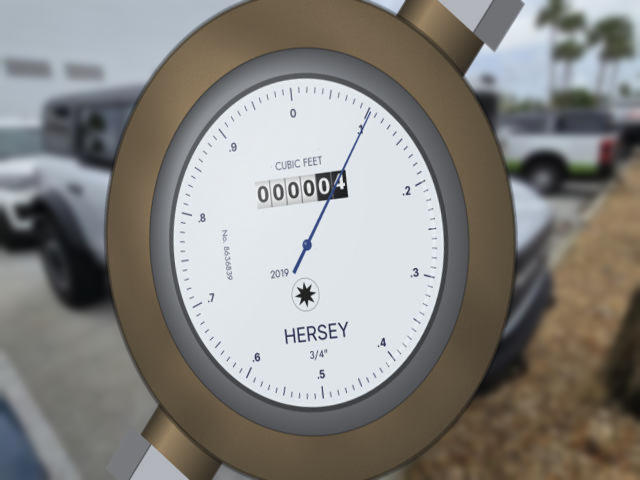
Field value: 4.10 ft³
